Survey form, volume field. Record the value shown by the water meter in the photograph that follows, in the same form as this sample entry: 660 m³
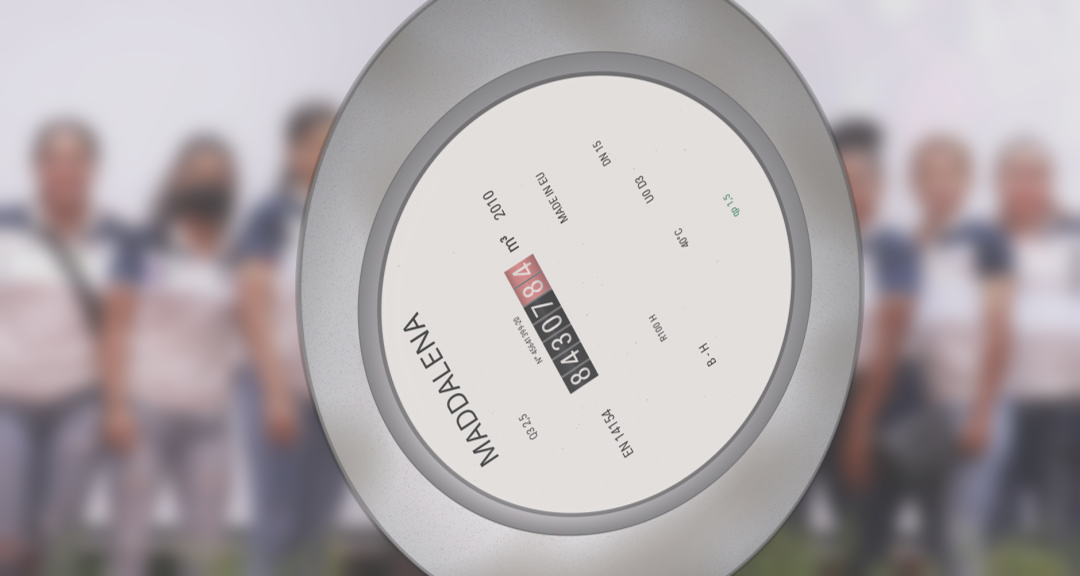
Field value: 84307.84 m³
